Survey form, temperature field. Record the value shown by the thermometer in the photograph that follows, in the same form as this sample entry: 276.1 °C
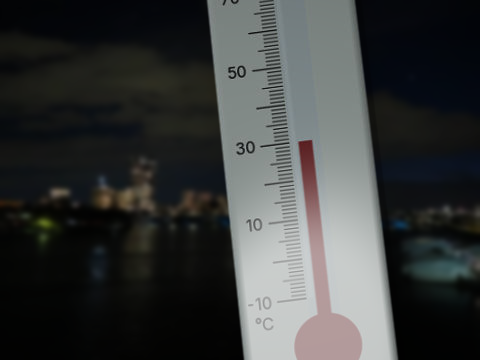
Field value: 30 °C
